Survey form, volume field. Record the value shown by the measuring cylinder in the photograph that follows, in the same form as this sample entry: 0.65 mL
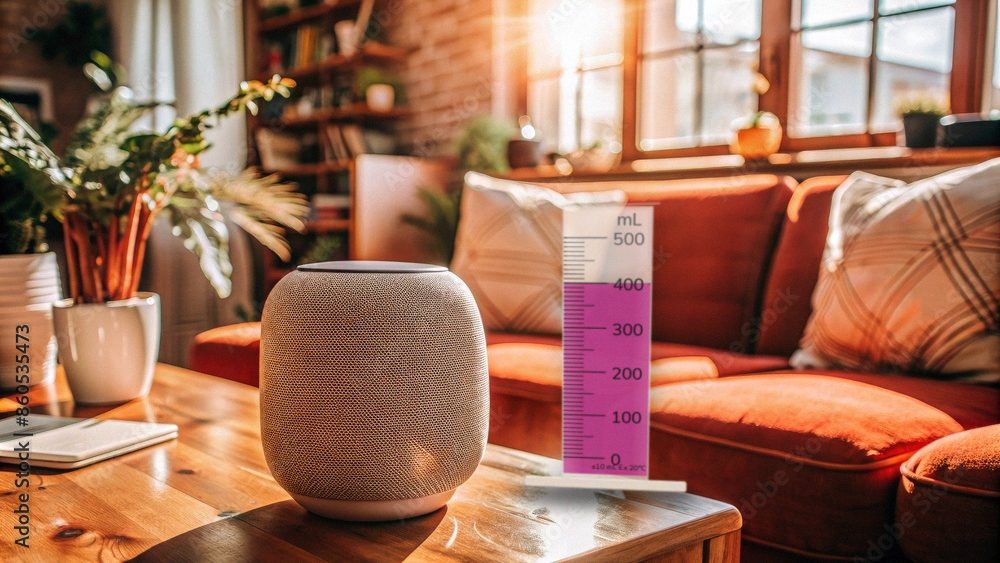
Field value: 400 mL
